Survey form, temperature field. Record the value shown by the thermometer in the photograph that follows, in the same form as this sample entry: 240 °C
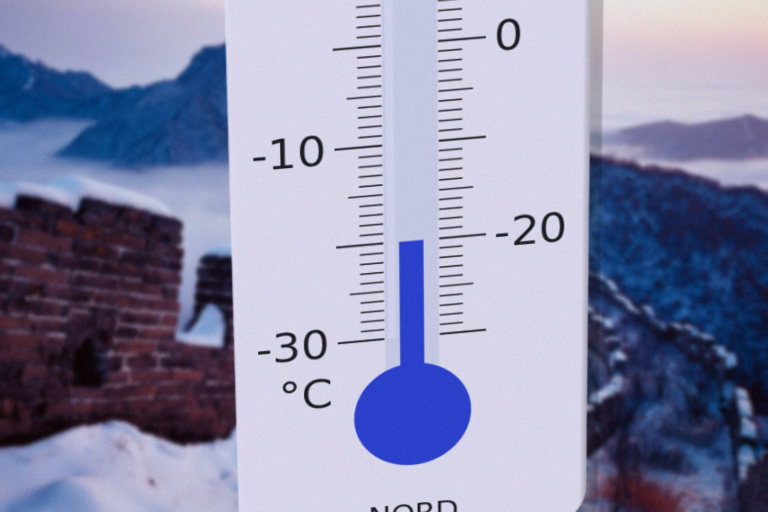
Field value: -20 °C
